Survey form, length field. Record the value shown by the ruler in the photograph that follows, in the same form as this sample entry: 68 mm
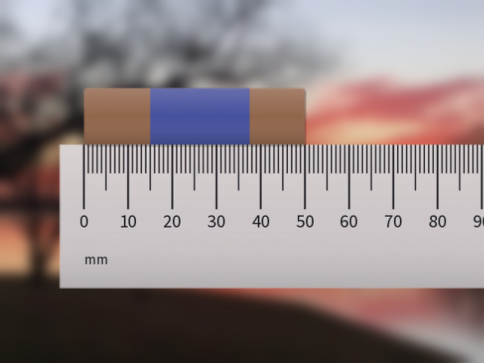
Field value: 50 mm
